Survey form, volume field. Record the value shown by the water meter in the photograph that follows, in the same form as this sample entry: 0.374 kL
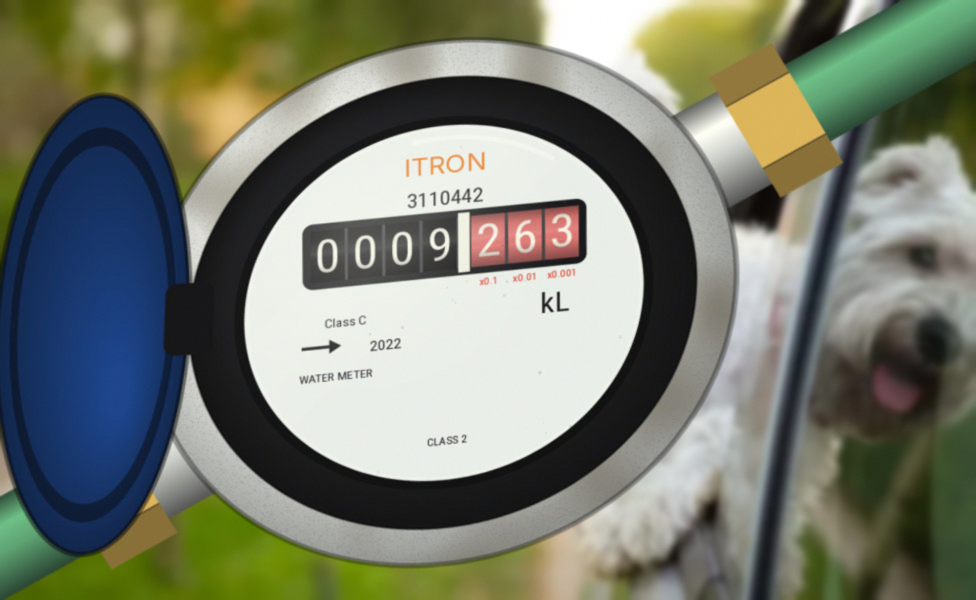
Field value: 9.263 kL
